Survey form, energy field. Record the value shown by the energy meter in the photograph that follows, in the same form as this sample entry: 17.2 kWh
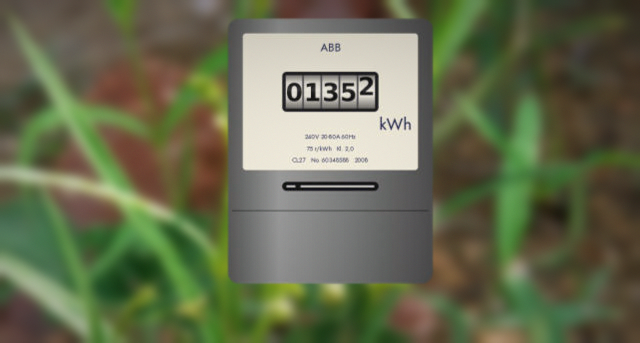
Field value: 1352 kWh
